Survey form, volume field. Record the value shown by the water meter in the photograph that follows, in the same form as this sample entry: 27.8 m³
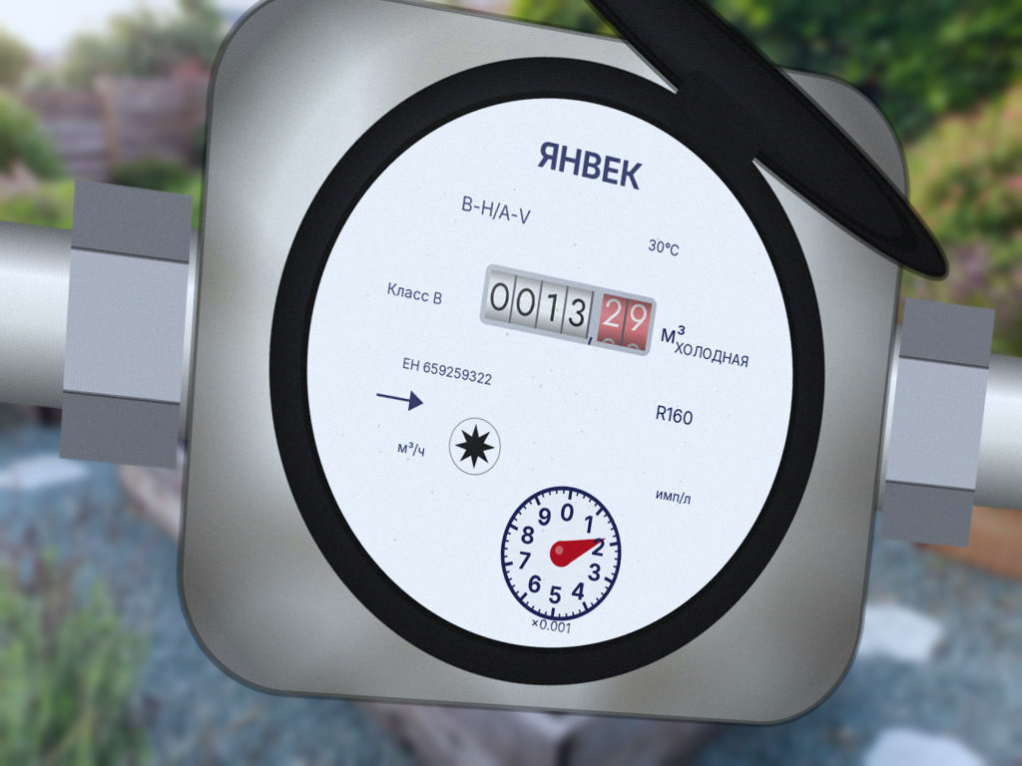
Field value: 13.291 m³
